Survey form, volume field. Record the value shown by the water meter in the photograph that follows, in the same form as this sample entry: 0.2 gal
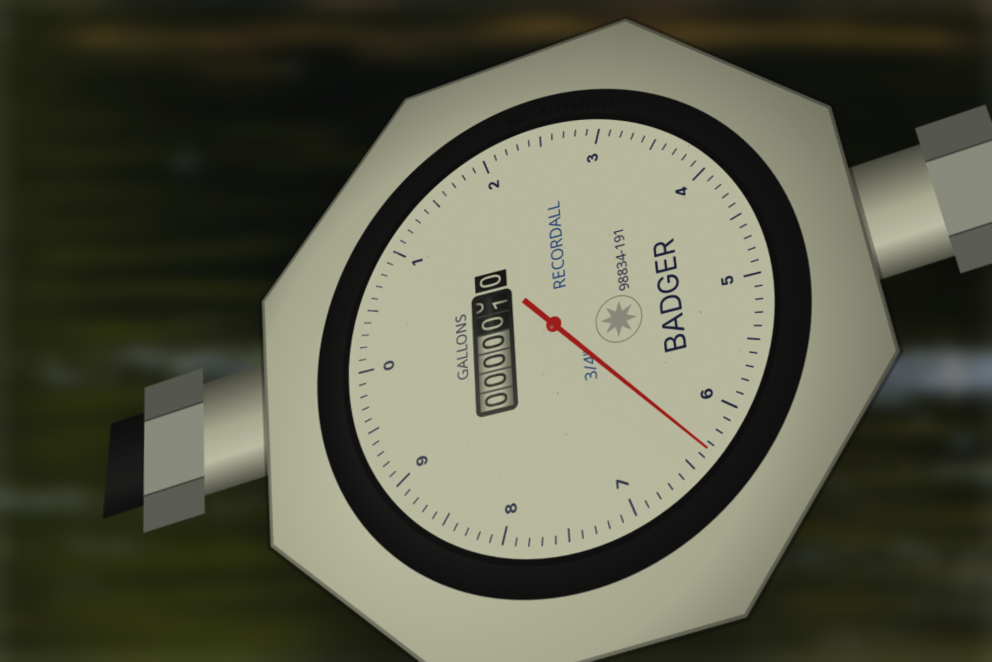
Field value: 6.3 gal
